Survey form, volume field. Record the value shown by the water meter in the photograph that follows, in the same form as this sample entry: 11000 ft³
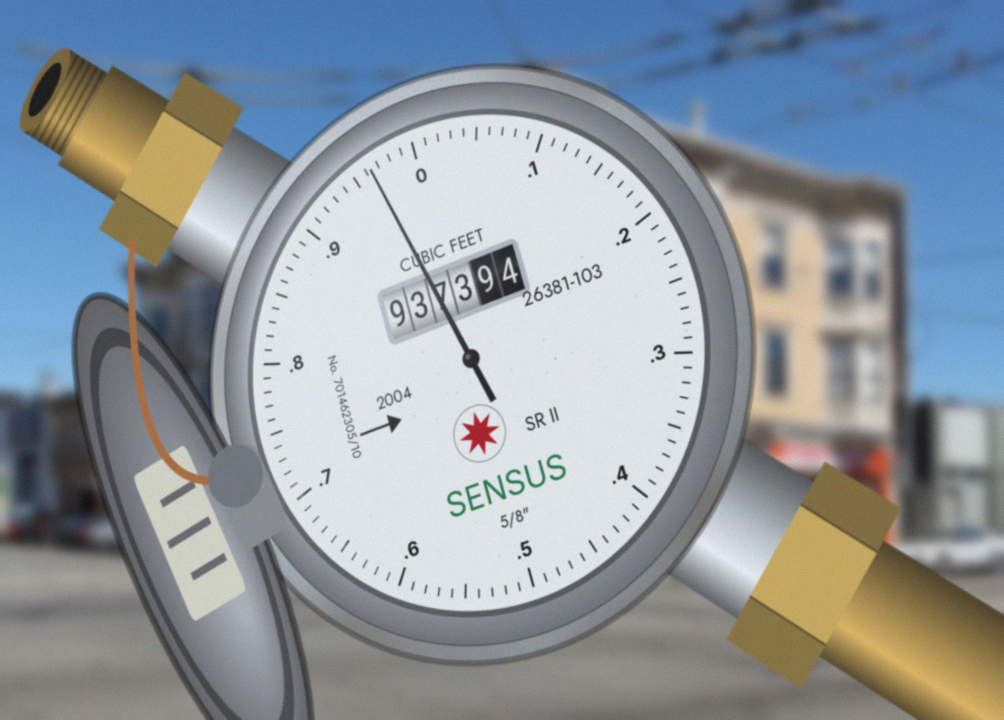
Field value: 937393.96 ft³
